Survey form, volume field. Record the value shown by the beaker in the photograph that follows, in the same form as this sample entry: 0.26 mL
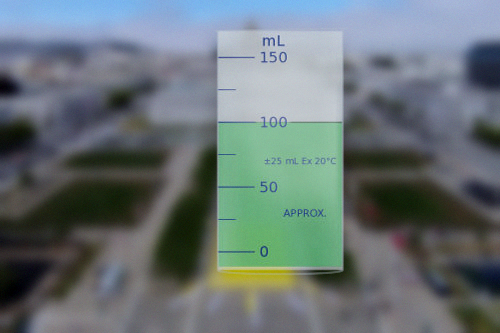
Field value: 100 mL
